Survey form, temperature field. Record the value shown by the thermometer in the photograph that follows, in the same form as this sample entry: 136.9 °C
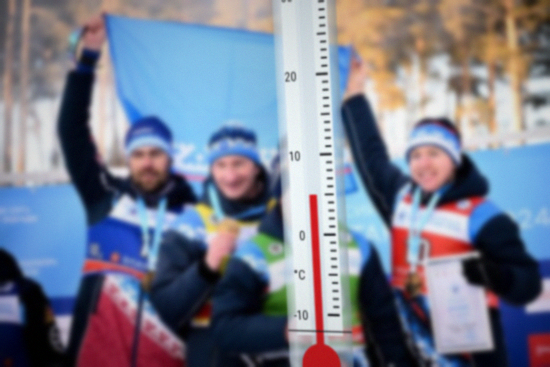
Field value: 5 °C
